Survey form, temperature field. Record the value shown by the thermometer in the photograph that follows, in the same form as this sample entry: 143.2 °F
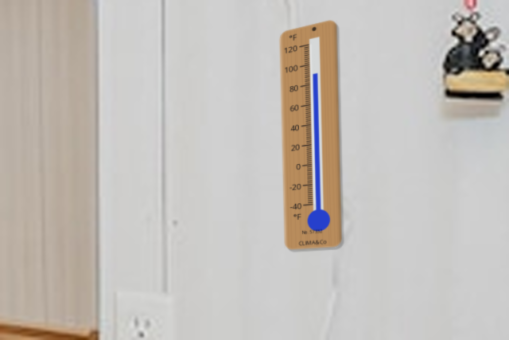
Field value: 90 °F
